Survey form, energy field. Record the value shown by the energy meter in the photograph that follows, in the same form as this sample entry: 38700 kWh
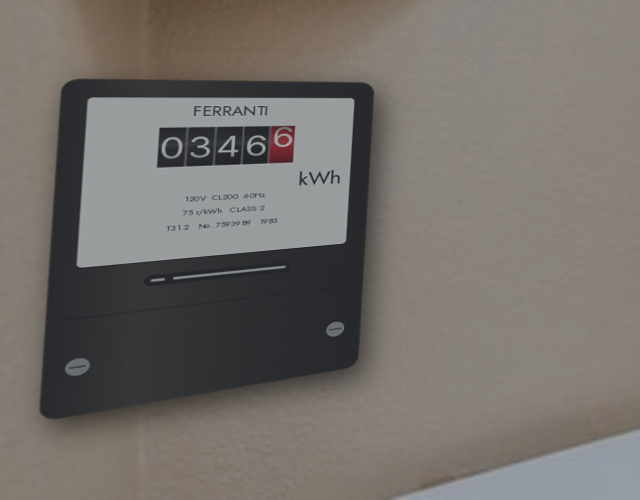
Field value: 346.6 kWh
